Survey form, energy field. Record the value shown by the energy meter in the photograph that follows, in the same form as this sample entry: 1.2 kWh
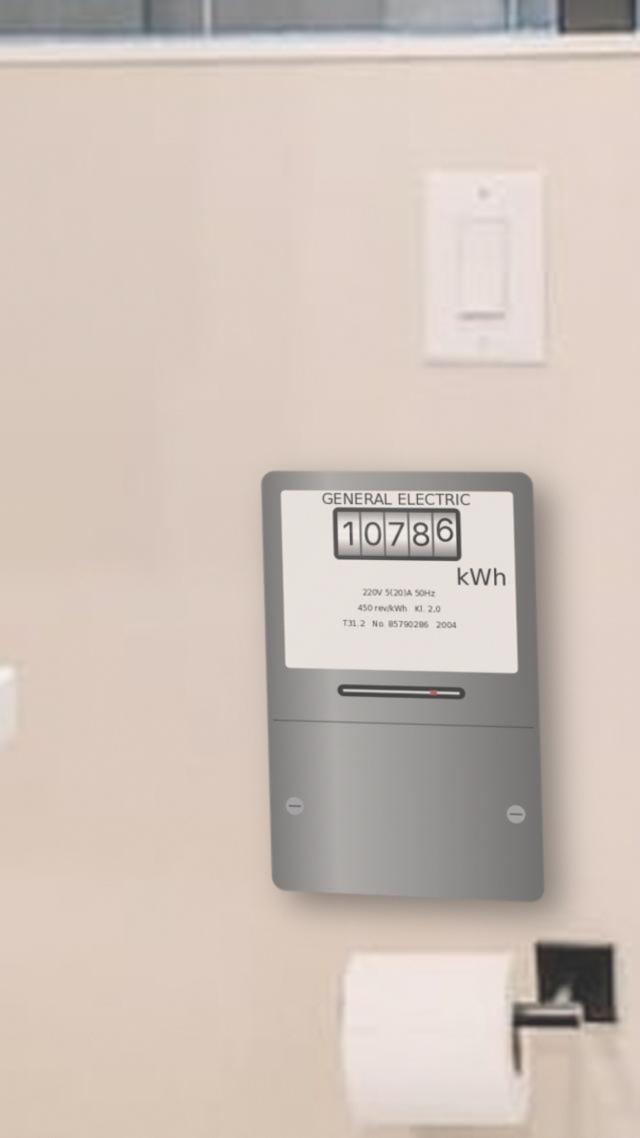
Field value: 10786 kWh
